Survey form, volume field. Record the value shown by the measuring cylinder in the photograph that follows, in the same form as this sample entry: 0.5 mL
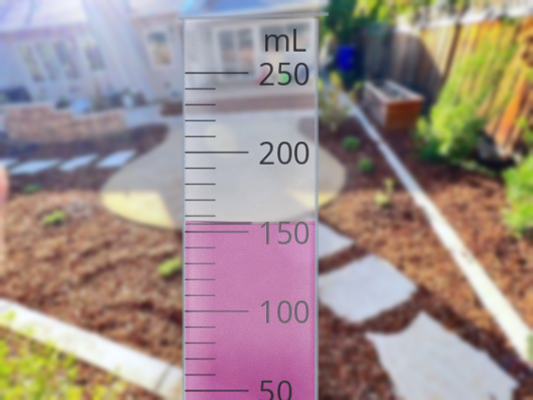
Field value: 155 mL
